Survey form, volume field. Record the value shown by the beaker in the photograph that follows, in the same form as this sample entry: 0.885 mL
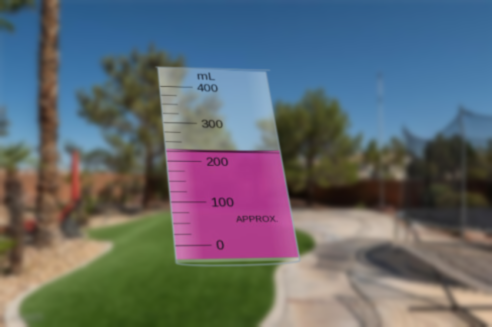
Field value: 225 mL
